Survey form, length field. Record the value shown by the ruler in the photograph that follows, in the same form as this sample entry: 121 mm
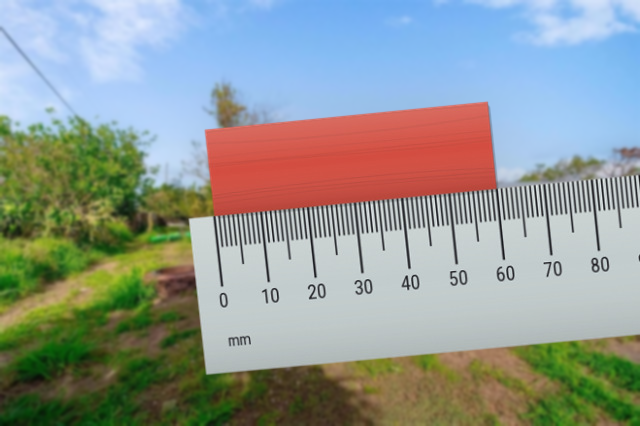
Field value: 60 mm
